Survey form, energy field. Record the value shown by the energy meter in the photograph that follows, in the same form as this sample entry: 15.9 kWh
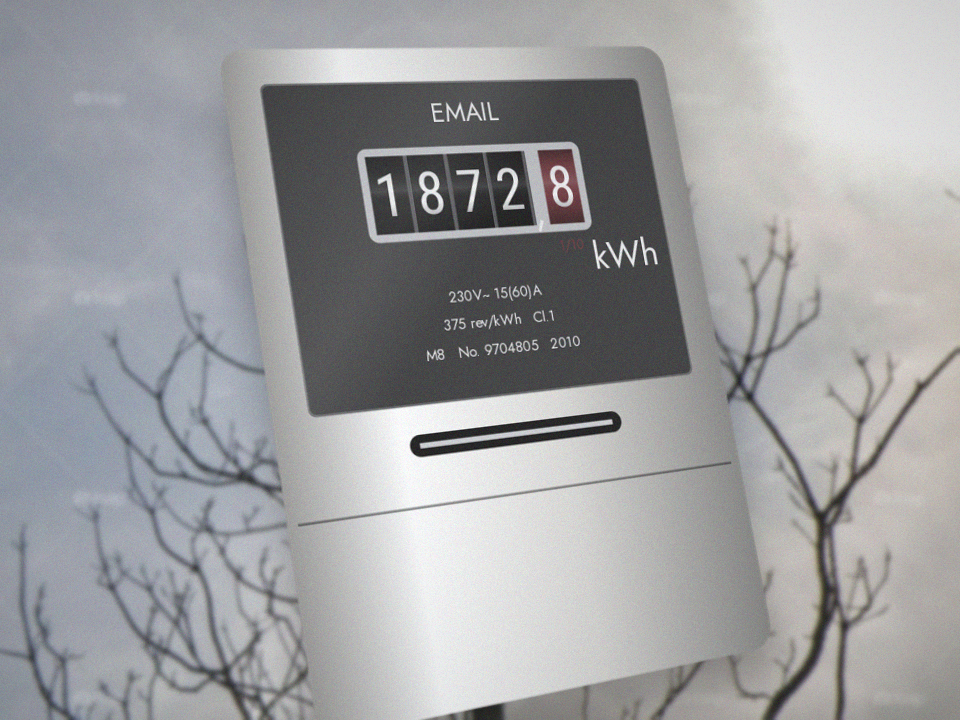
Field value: 1872.8 kWh
